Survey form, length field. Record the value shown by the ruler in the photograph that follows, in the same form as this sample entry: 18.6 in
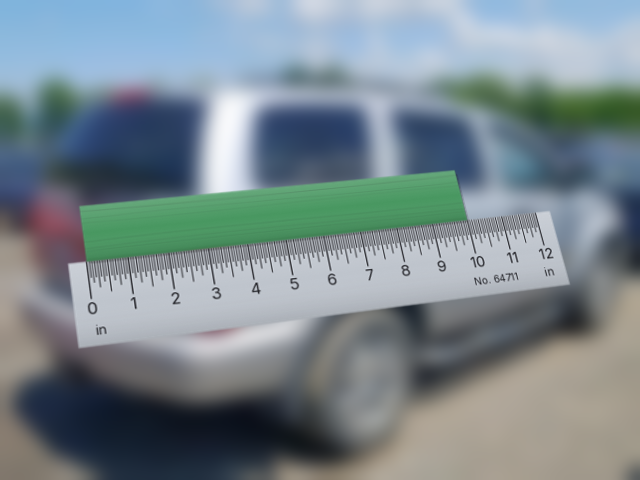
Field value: 10 in
